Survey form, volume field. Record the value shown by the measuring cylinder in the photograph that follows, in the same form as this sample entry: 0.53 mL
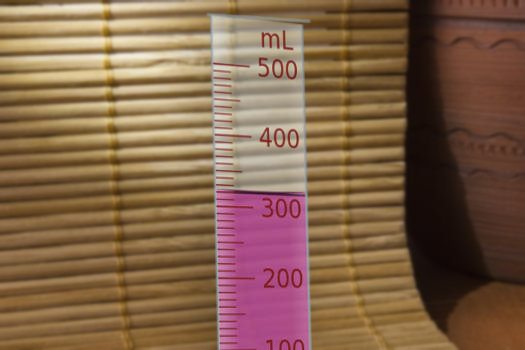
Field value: 320 mL
